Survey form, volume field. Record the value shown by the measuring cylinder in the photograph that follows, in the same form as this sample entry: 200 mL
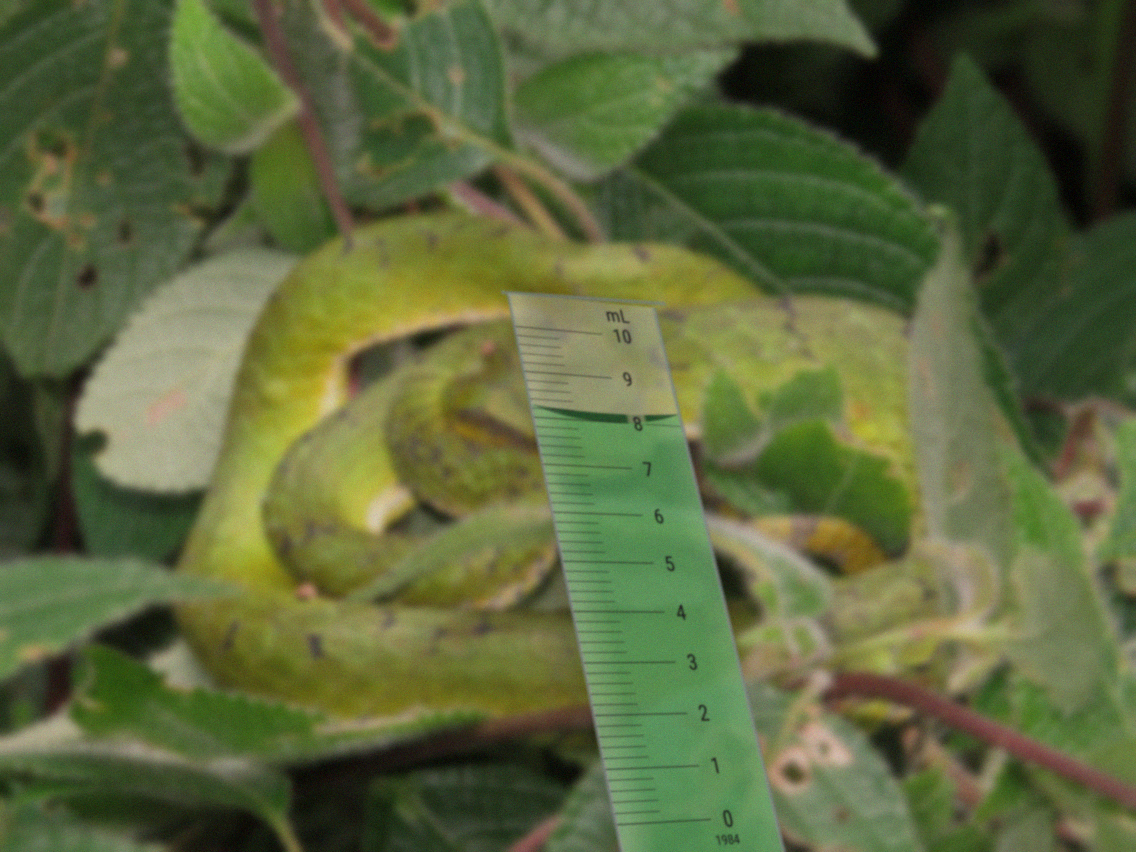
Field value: 8 mL
